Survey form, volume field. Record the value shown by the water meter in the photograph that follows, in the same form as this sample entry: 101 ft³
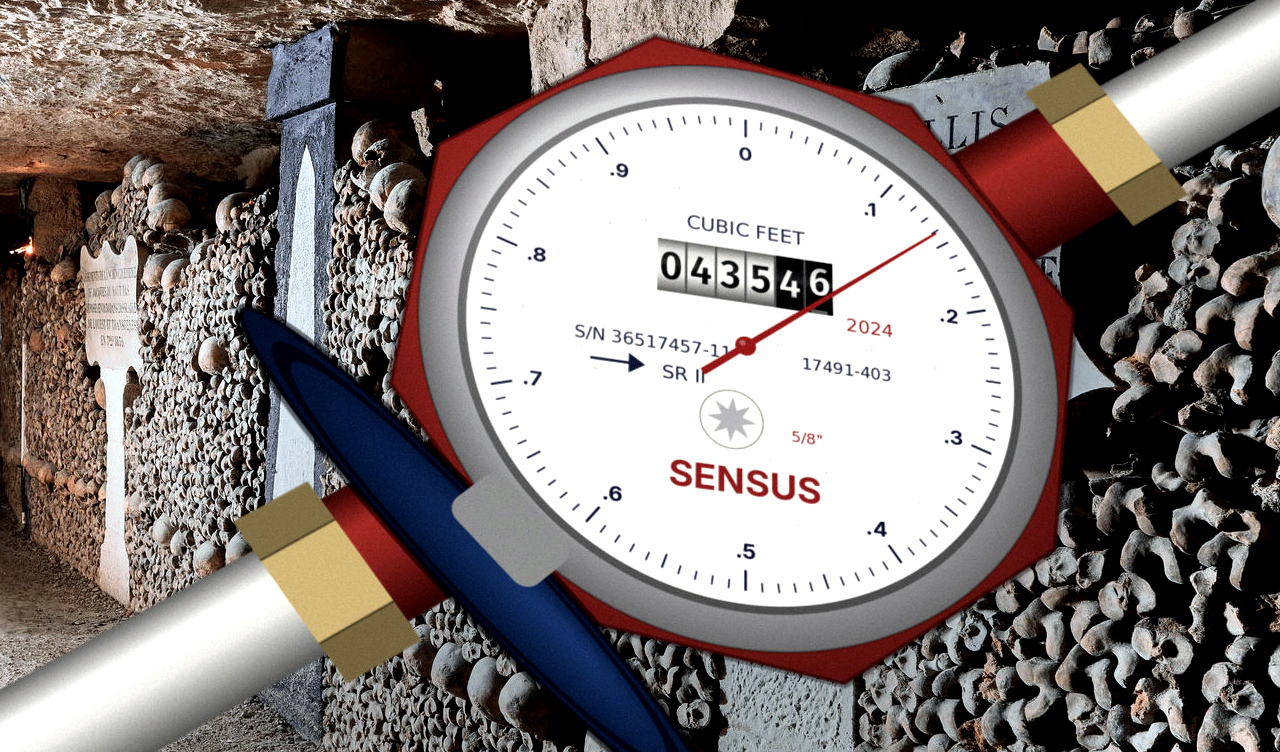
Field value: 43546.14 ft³
